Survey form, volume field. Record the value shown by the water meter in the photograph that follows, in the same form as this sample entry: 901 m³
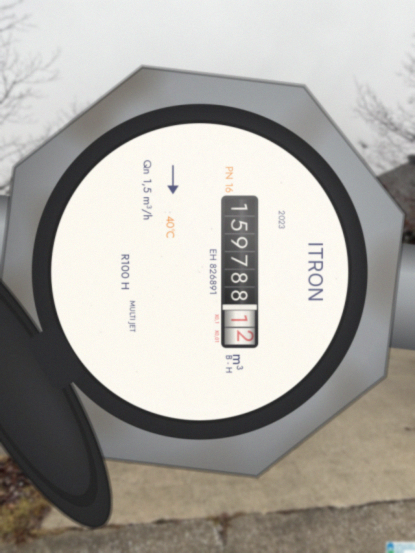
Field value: 159788.12 m³
